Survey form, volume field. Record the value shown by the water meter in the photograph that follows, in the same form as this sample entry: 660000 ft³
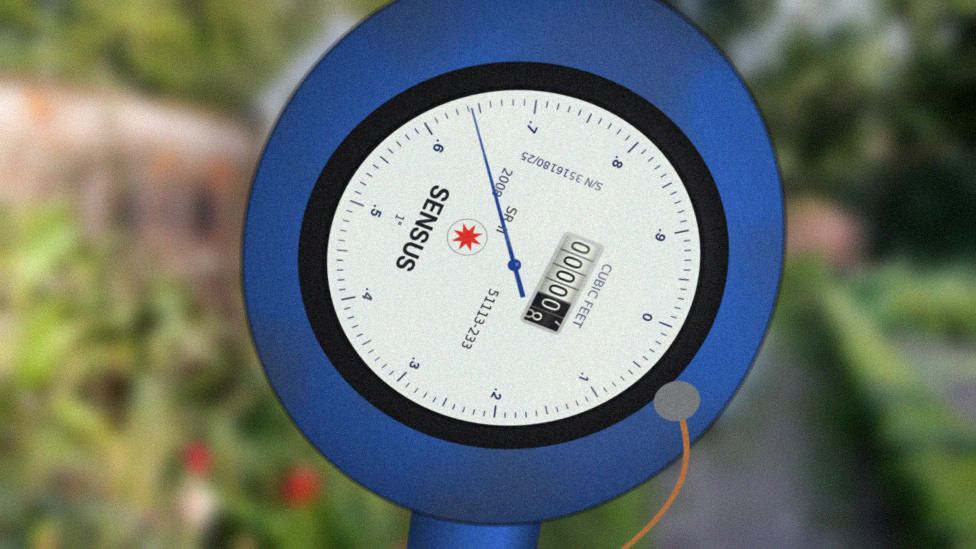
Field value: 7.64 ft³
